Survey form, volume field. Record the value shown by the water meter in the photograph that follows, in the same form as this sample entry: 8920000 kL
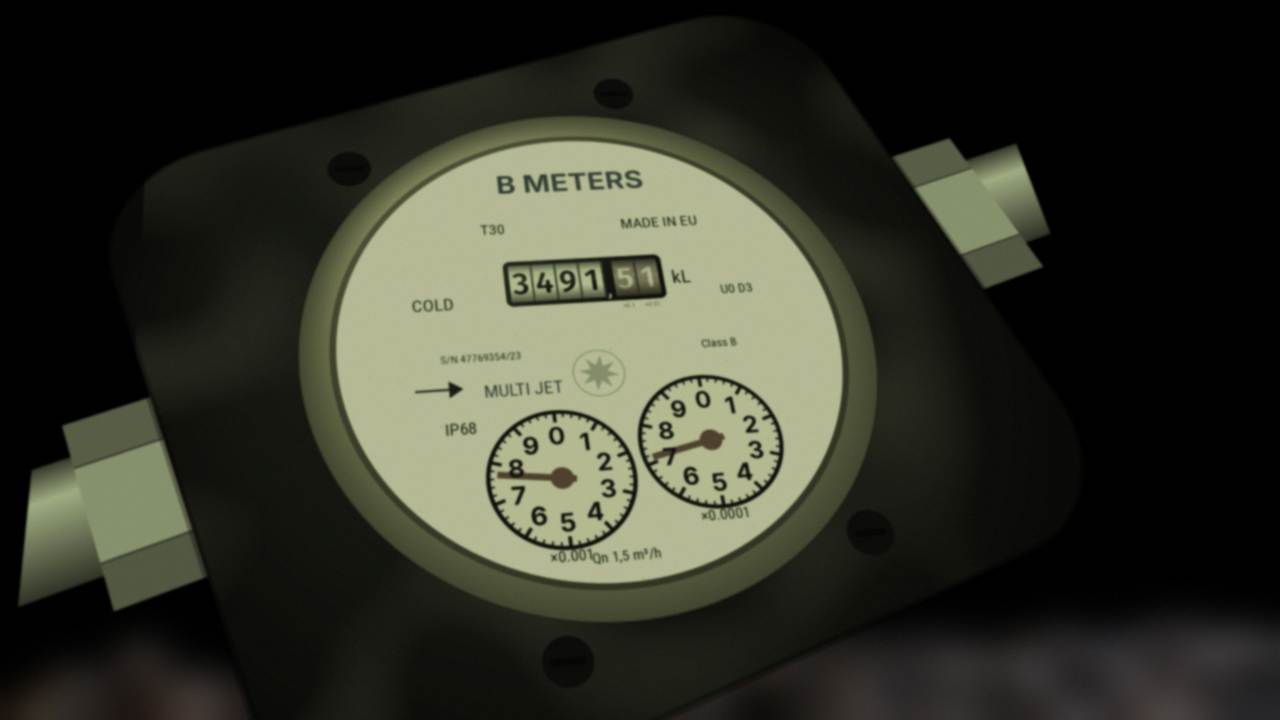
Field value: 3491.5177 kL
